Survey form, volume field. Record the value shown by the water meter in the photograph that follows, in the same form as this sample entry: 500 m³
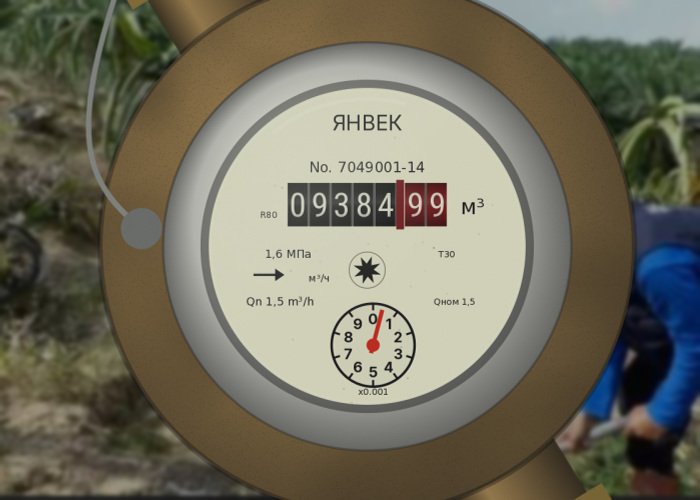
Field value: 9384.990 m³
